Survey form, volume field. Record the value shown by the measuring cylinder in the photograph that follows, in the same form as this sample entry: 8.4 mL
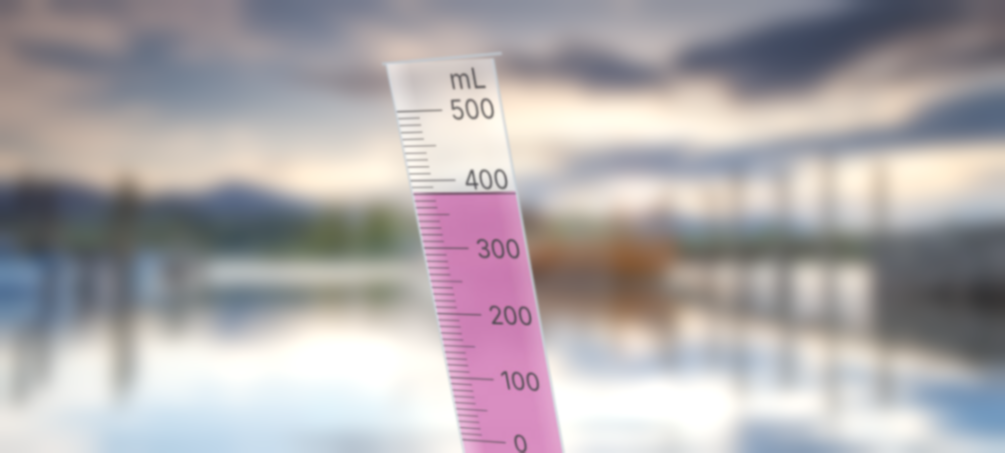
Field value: 380 mL
